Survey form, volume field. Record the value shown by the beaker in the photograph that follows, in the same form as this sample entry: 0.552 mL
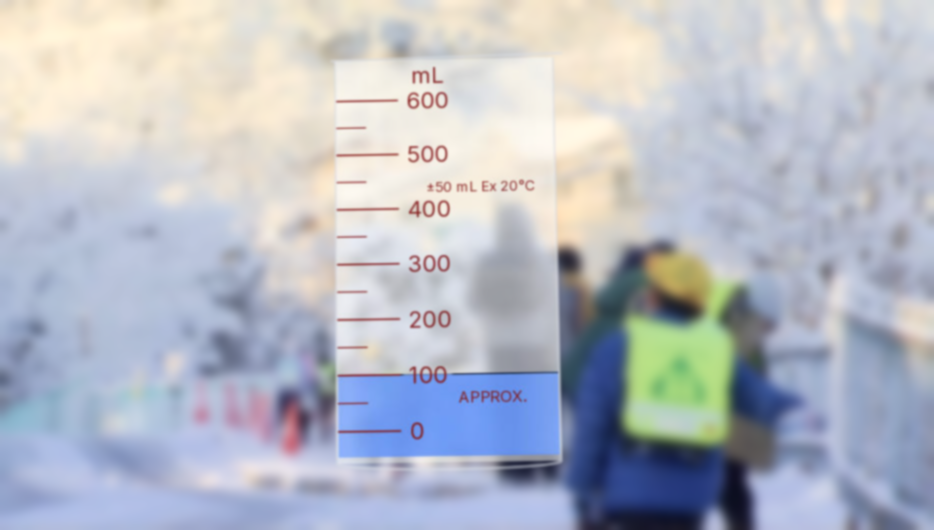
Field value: 100 mL
